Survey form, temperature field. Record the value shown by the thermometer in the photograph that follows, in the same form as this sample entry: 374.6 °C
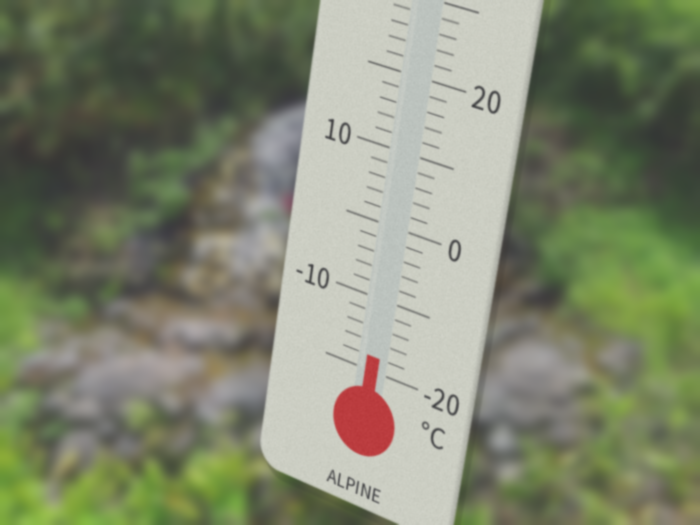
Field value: -18 °C
